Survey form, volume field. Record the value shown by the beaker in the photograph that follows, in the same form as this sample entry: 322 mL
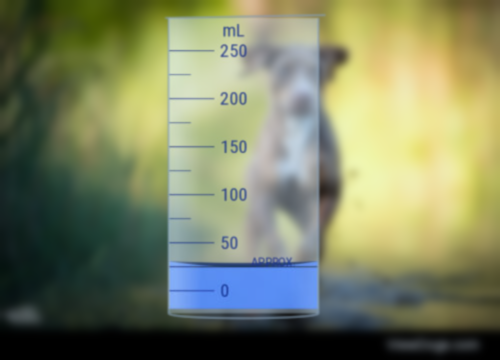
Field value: 25 mL
